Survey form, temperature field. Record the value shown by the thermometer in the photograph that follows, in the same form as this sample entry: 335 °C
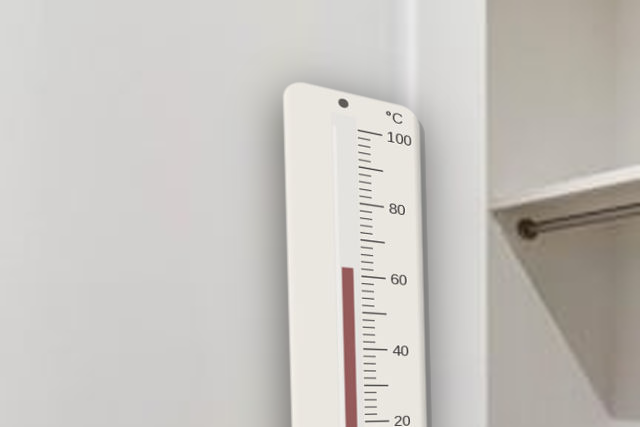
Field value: 62 °C
